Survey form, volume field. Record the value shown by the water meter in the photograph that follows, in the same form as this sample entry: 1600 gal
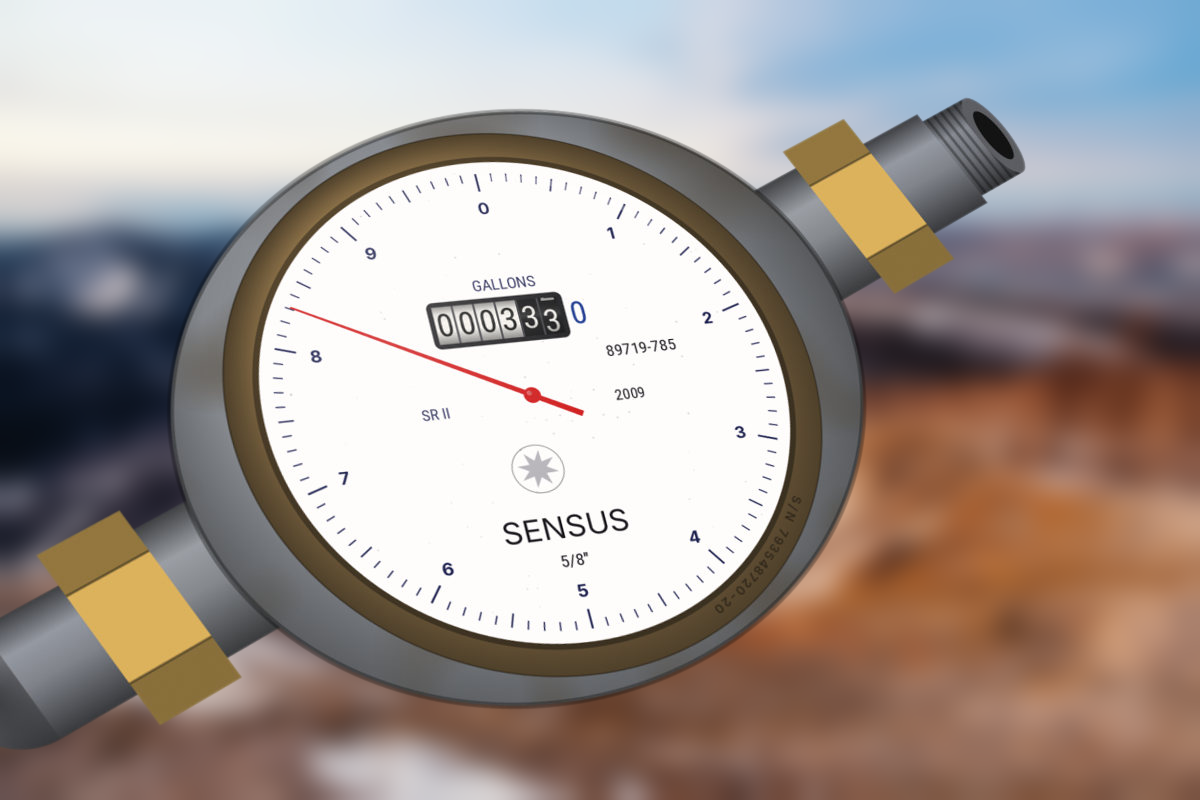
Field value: 3328.3 gal
